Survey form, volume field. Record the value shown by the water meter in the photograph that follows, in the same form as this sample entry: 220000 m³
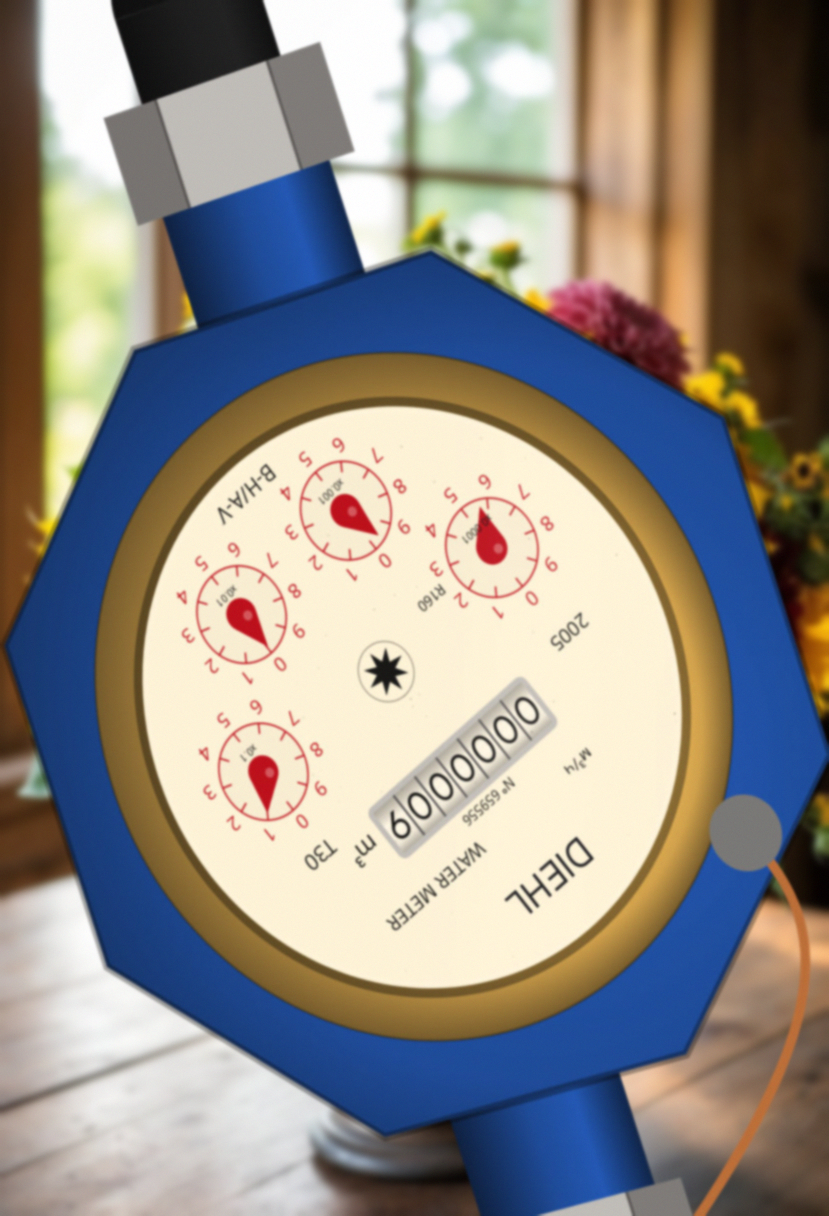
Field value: 9.0995 m³
